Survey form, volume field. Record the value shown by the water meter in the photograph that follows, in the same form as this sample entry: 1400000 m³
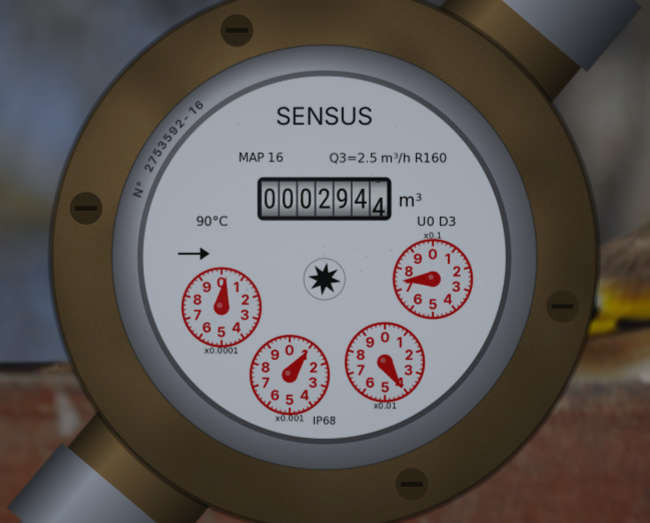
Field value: 2943.7410 m³
